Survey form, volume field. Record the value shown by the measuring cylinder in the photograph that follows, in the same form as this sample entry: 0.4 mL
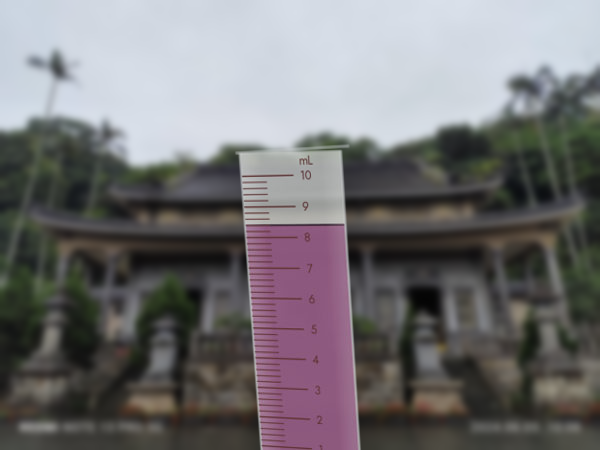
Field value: 8.4 mL
